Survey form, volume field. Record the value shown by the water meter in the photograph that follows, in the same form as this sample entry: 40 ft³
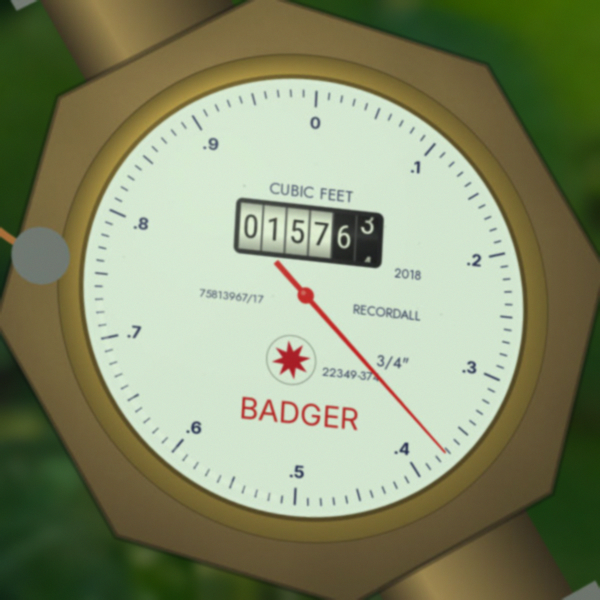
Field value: 15763.37 ft³
